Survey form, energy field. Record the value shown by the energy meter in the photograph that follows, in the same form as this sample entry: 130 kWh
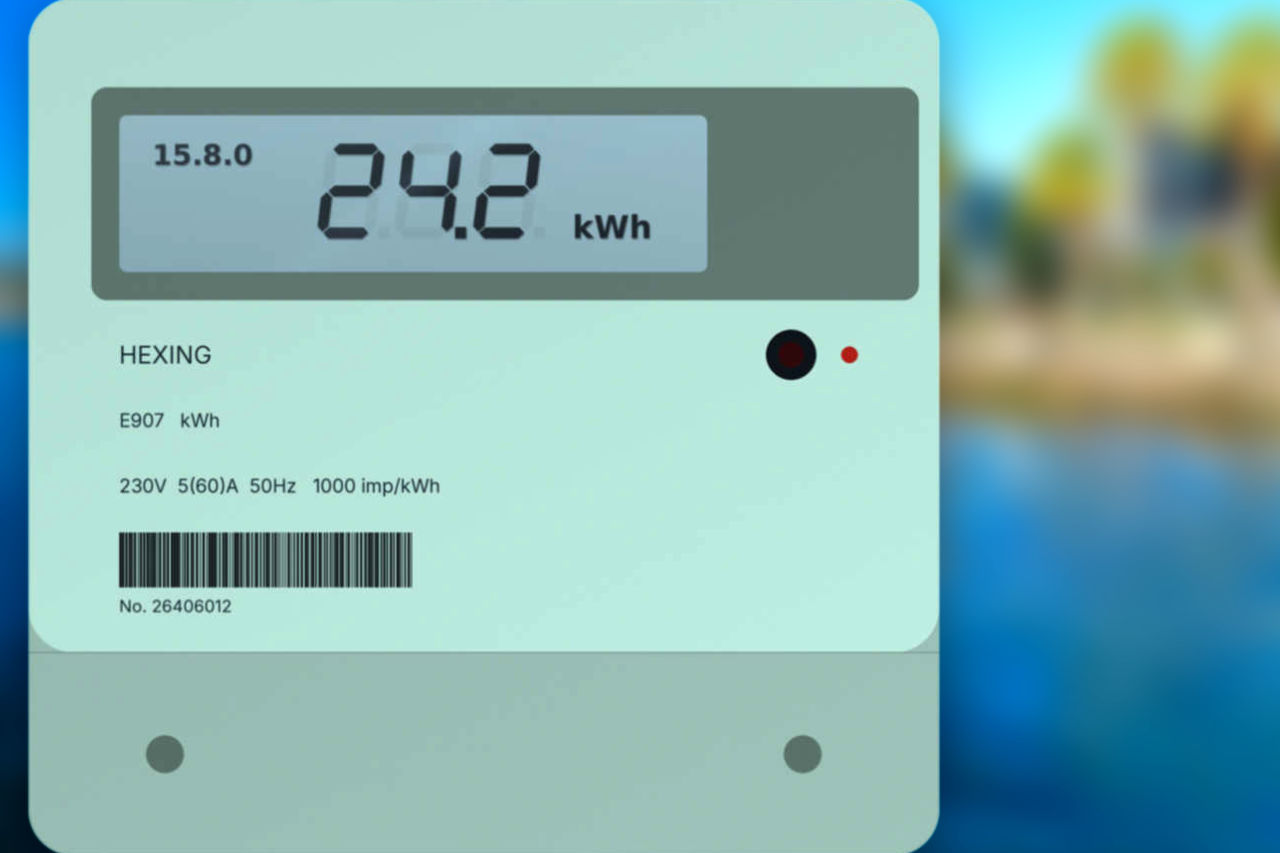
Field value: 24.2 kWh
